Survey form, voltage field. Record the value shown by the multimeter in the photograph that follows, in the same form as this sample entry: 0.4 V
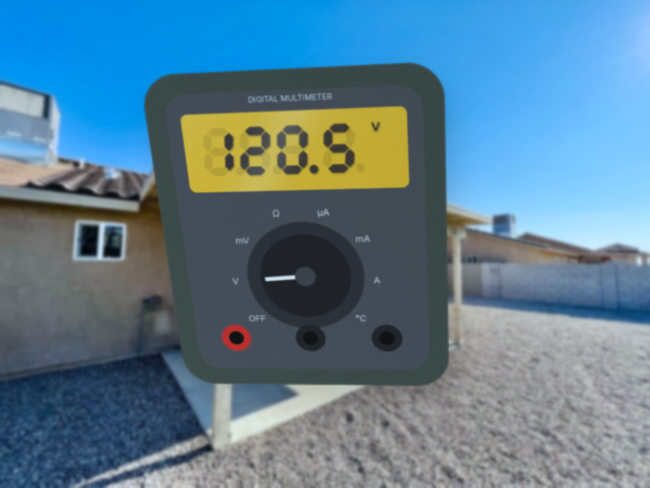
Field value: 120.5 V
